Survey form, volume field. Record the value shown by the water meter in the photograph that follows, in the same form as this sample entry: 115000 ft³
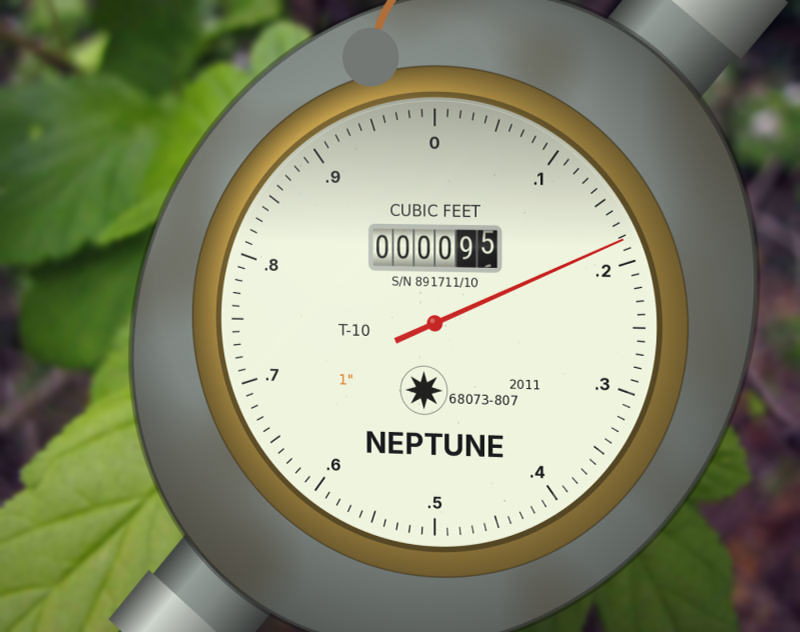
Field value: 95.18 ft³
